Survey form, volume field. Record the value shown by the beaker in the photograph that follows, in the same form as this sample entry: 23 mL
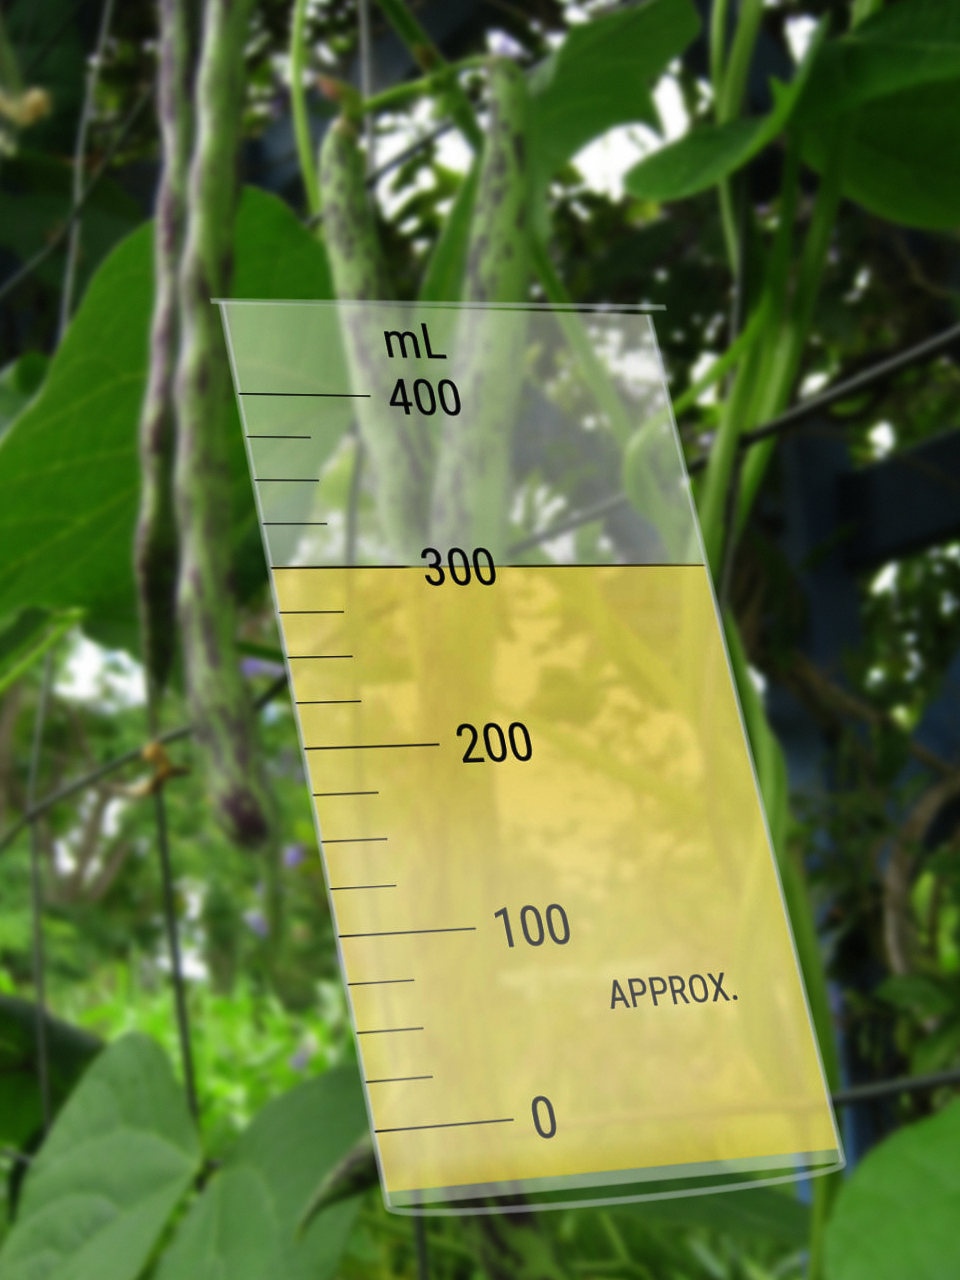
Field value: 300 mL
